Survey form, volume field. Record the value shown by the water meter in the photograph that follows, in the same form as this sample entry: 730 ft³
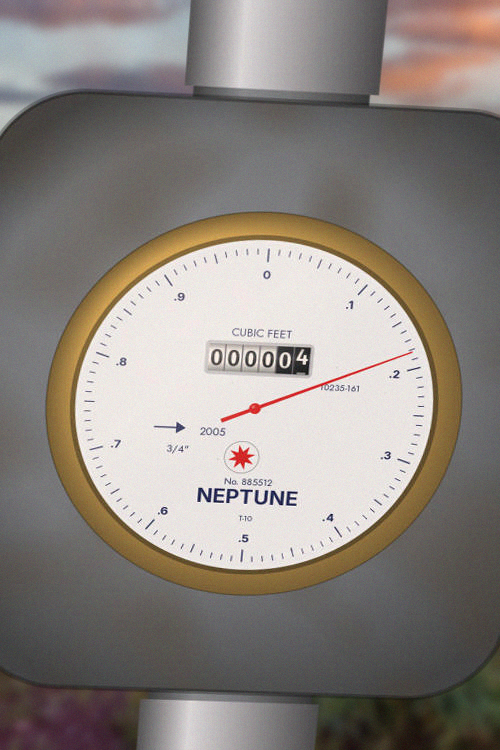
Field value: 4.18 ft³
